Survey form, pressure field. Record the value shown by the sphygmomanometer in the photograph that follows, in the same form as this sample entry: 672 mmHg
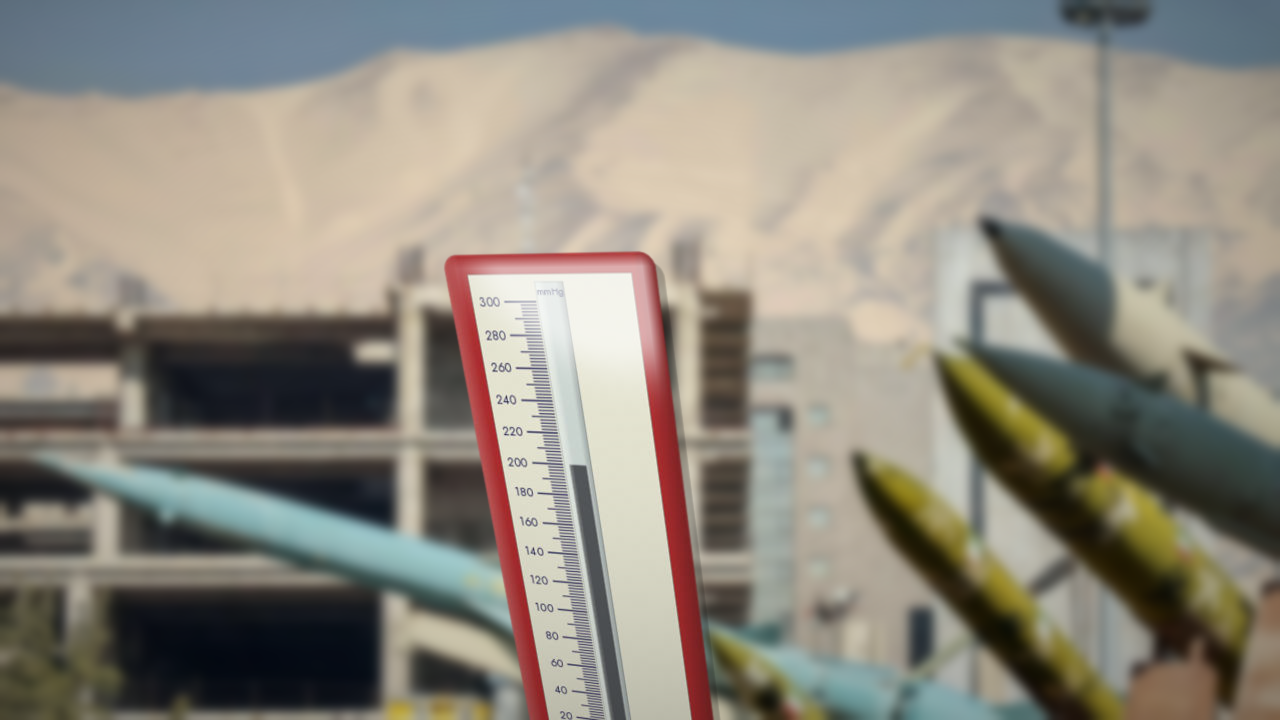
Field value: 200 mmHg
